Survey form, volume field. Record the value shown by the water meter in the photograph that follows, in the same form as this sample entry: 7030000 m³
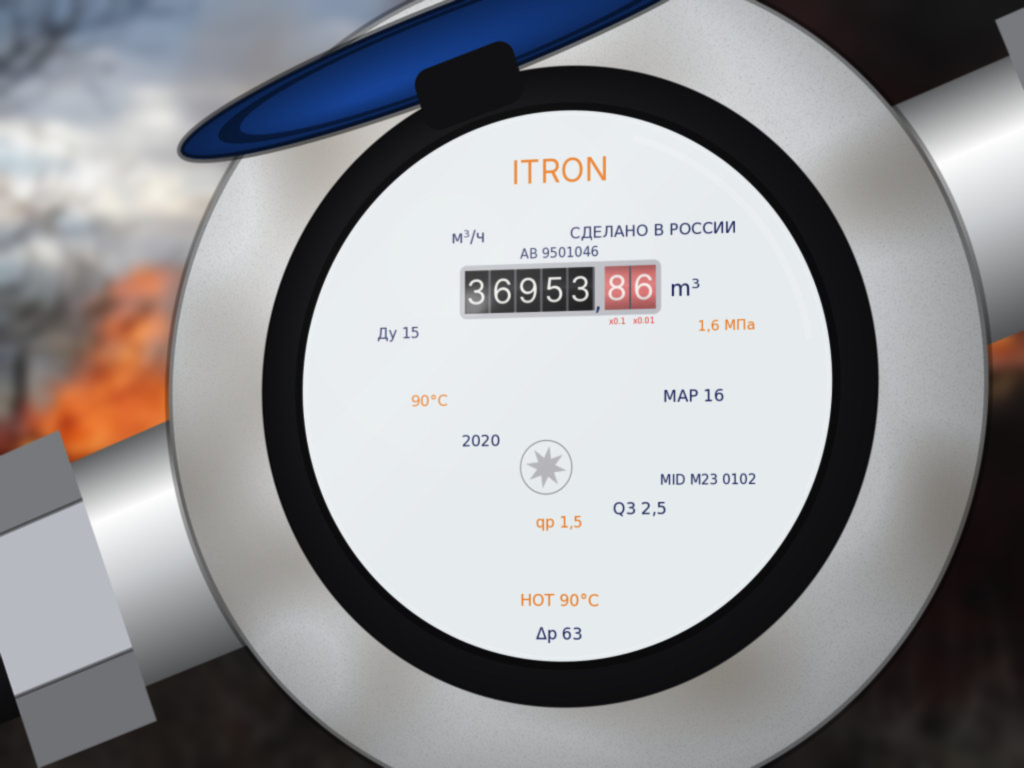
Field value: 36953.86 m³
